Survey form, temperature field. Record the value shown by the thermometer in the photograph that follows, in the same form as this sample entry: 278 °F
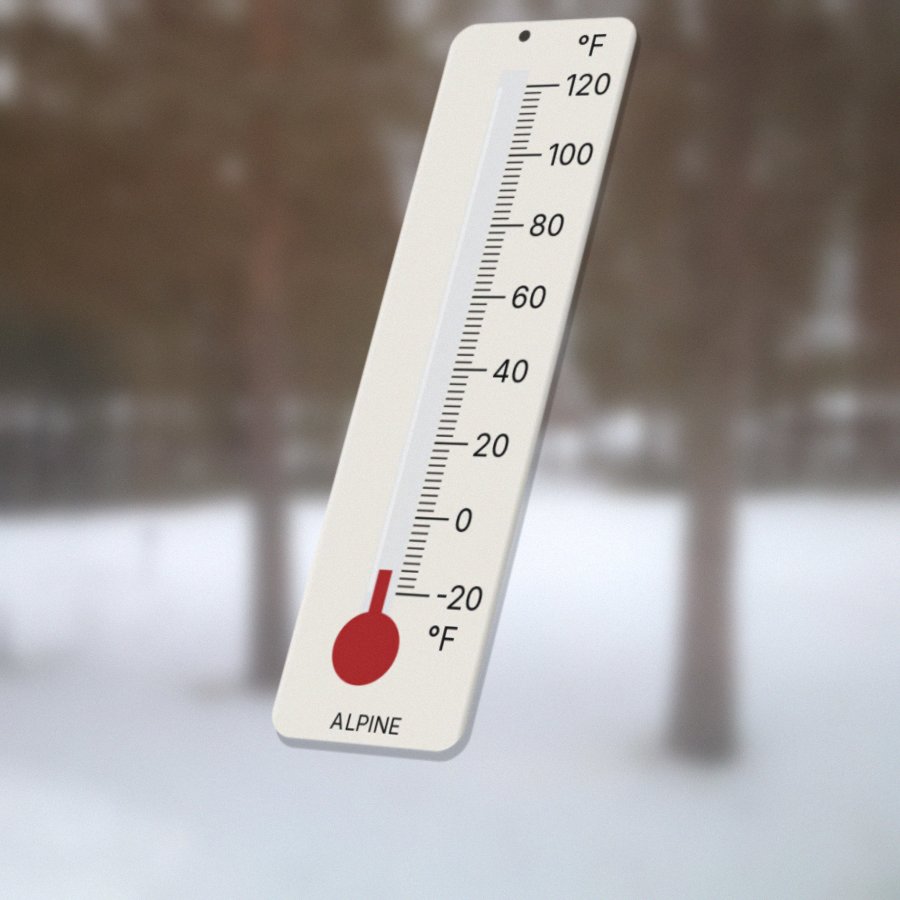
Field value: -14 °F
